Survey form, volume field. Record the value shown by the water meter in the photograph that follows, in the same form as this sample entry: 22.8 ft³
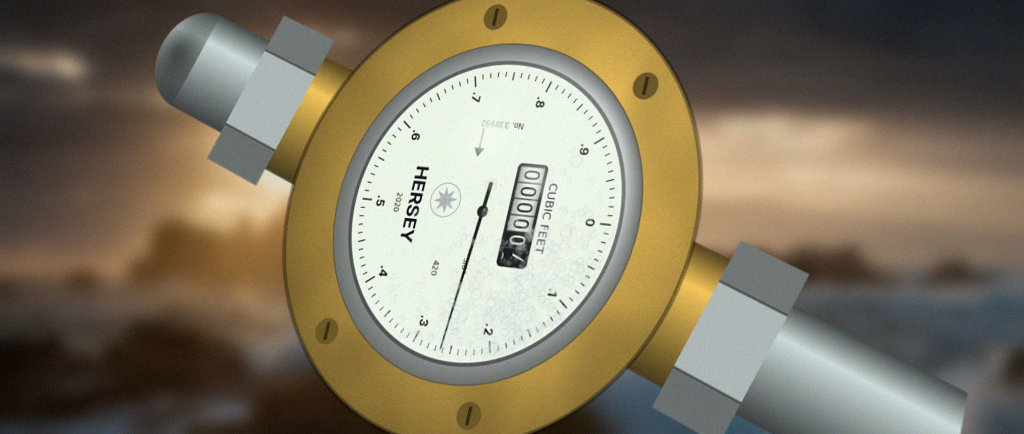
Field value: 7.26 ft³
